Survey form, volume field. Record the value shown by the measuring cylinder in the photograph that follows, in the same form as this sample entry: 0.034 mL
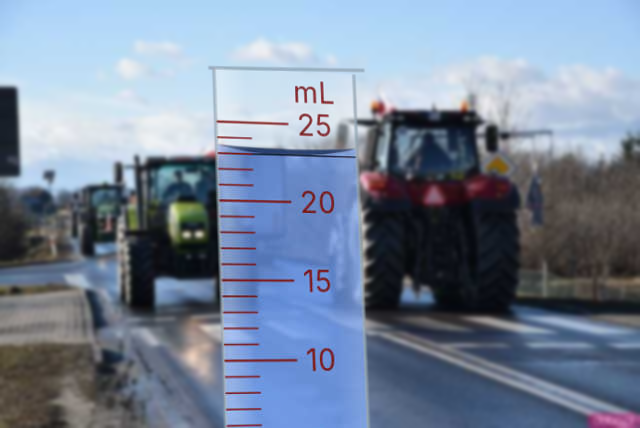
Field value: 23 mL
